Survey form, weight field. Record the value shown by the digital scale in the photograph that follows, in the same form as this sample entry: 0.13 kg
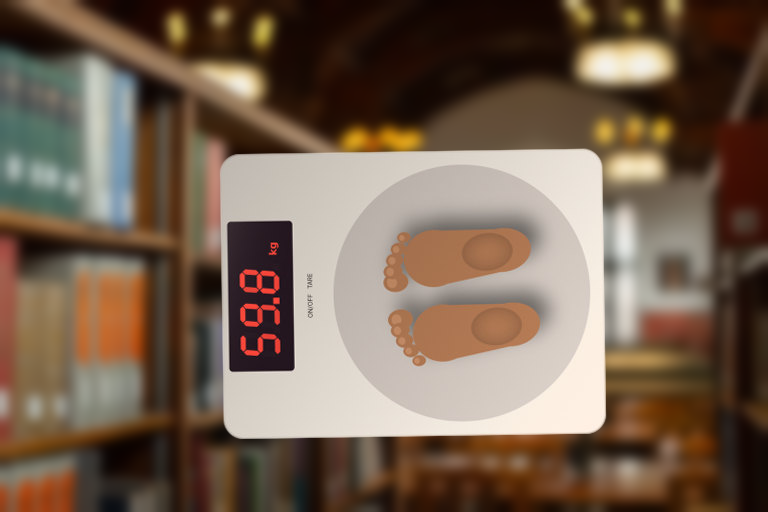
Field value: 59.8 kg
